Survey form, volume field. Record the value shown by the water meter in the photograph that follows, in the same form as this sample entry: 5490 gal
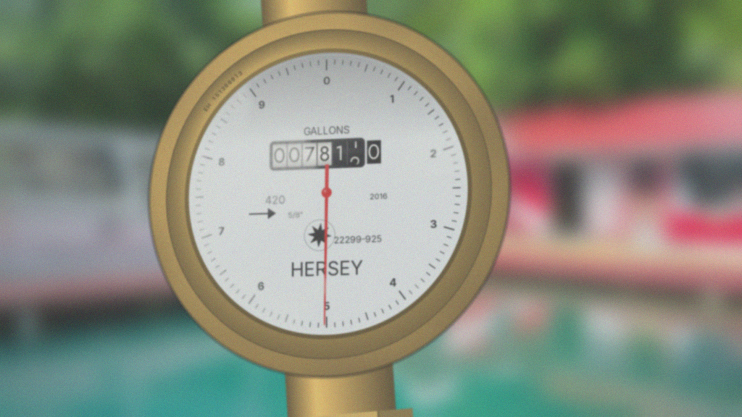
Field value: 78115.0 gal
